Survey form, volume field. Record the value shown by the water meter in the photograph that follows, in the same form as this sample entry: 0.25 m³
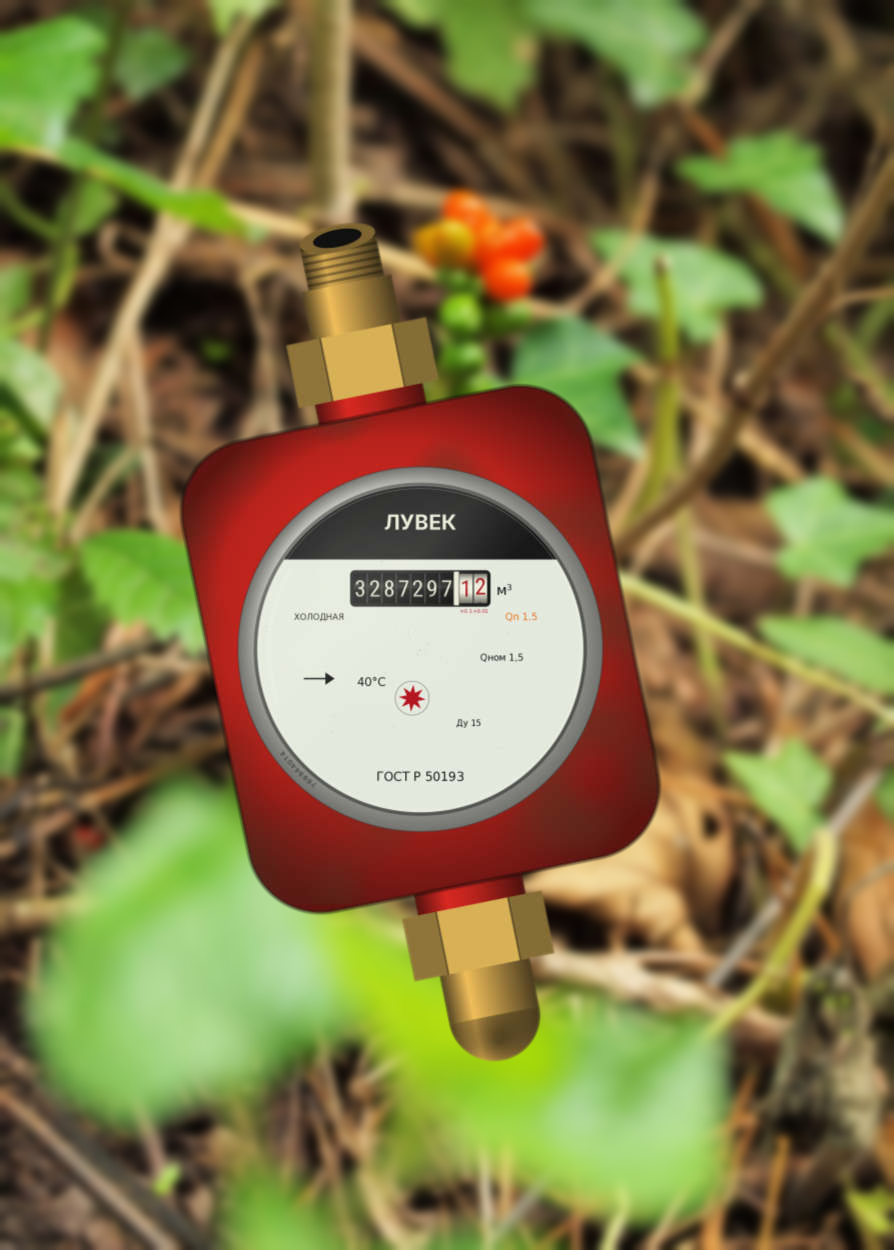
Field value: 3287297.12 m³
